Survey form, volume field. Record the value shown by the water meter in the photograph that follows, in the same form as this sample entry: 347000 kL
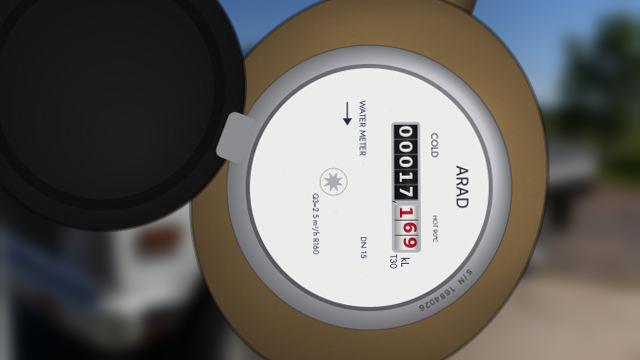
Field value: 17.169 kL
